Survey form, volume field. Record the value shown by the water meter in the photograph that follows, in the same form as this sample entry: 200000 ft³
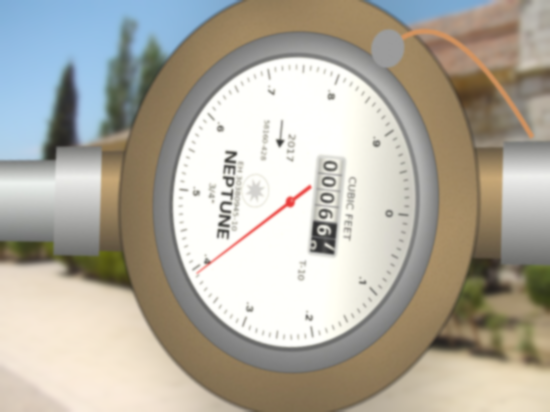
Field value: 667.39 ft³
